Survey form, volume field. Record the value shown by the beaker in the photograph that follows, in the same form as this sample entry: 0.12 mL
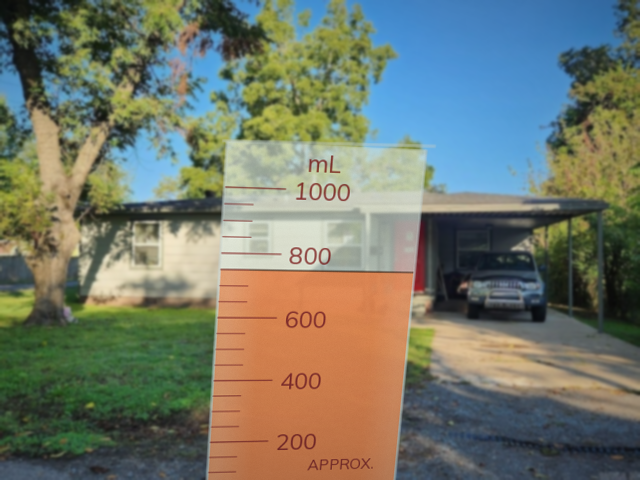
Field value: 750 mL
